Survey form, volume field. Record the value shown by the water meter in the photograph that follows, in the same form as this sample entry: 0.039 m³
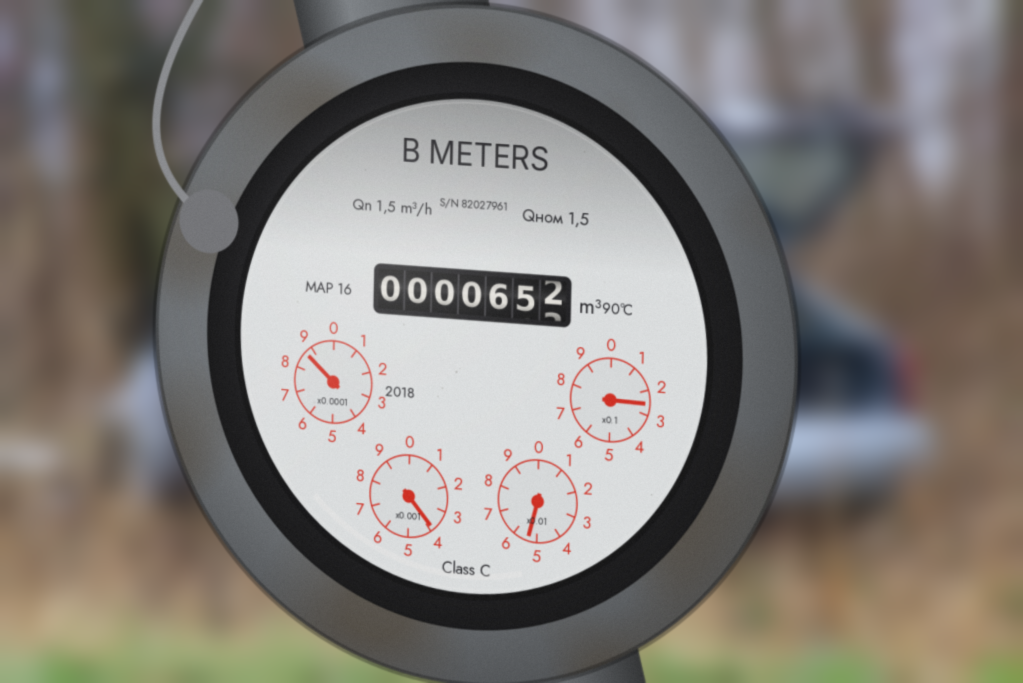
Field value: 652.2538 m³
